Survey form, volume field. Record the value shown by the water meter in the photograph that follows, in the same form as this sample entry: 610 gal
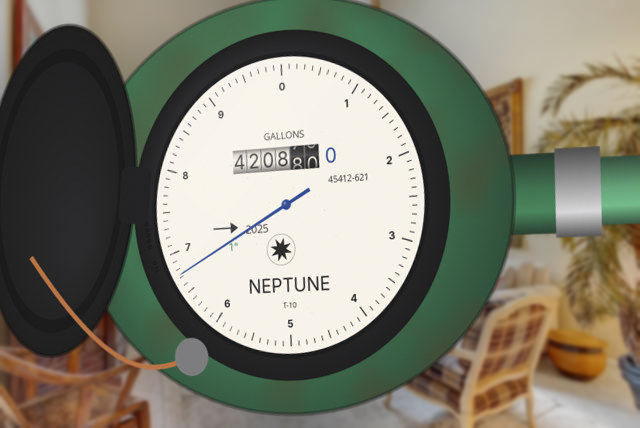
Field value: 4208796.7 gal
